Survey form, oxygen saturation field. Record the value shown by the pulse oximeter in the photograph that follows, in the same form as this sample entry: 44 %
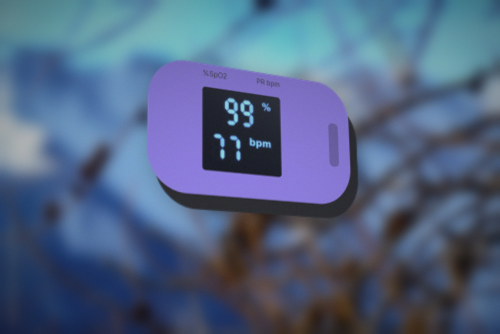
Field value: 99 %
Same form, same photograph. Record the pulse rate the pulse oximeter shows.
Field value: 77 bpm
